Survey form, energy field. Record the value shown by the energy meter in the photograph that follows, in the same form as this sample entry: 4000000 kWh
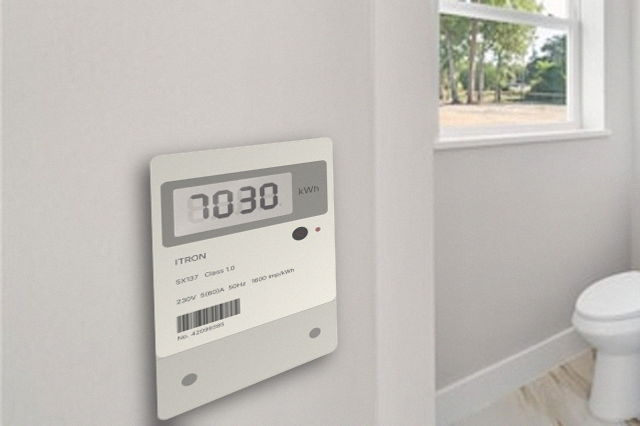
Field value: 7030 kWh
